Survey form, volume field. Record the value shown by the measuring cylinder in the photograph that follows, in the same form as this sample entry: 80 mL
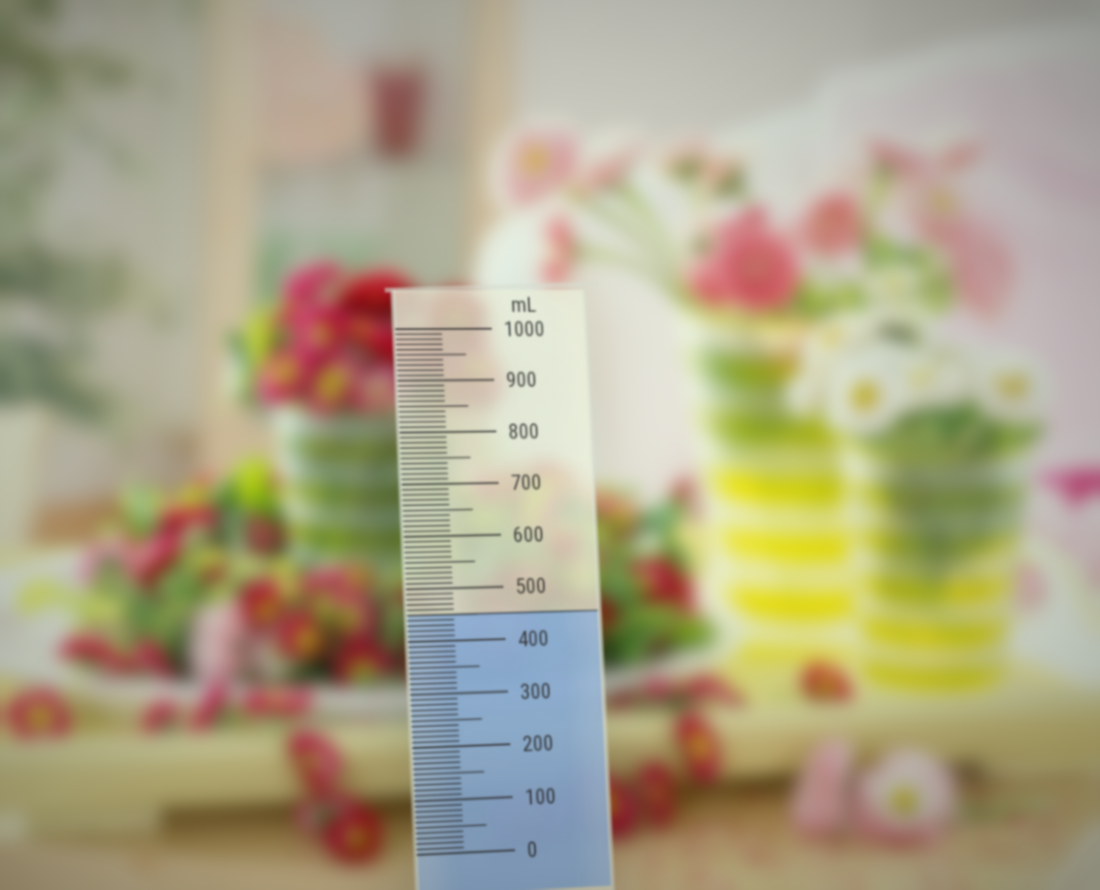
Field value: 450 mL
